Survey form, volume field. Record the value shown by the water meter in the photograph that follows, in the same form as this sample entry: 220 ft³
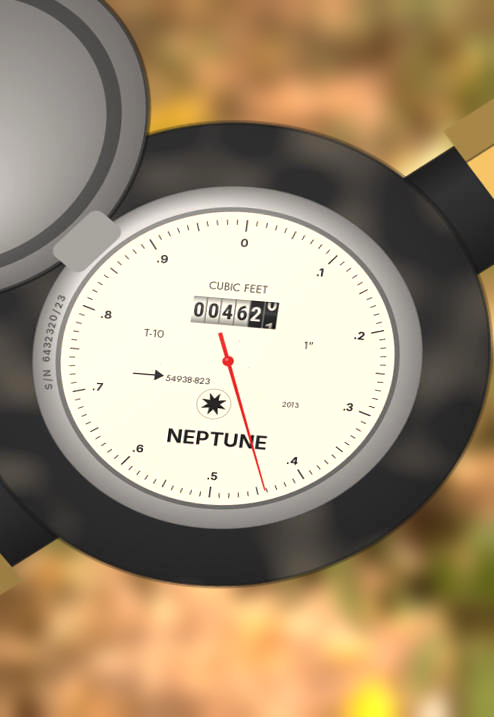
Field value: 4620.44 ft³
